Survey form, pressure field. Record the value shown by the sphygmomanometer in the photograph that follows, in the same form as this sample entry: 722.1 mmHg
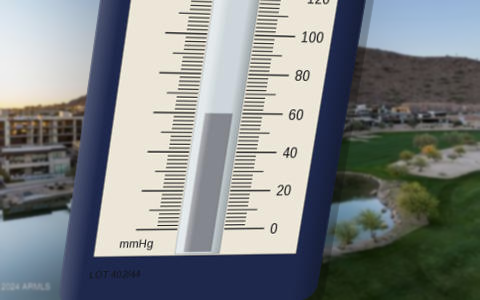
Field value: 60 mmHg
